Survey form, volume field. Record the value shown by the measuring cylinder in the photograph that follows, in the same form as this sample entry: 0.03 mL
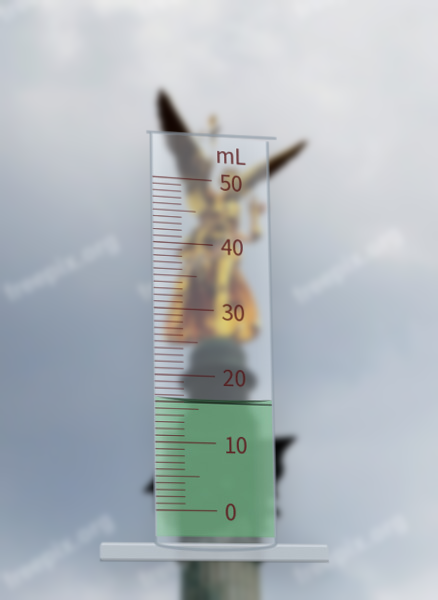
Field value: 16 mL
